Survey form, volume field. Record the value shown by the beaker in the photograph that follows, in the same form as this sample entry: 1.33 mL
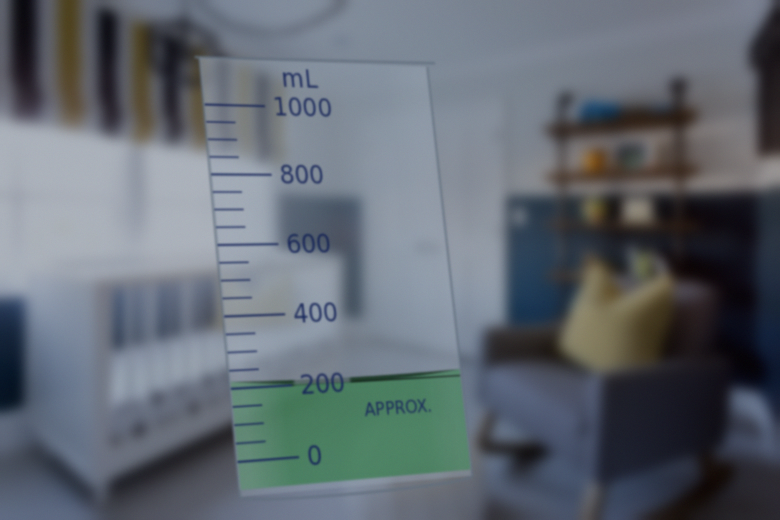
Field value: 200 mL
